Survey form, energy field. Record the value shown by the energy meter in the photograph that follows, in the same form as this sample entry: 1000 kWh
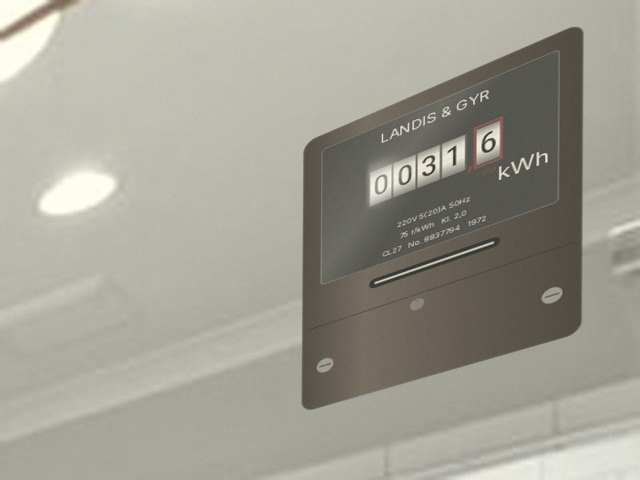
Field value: 31.6 kWh
